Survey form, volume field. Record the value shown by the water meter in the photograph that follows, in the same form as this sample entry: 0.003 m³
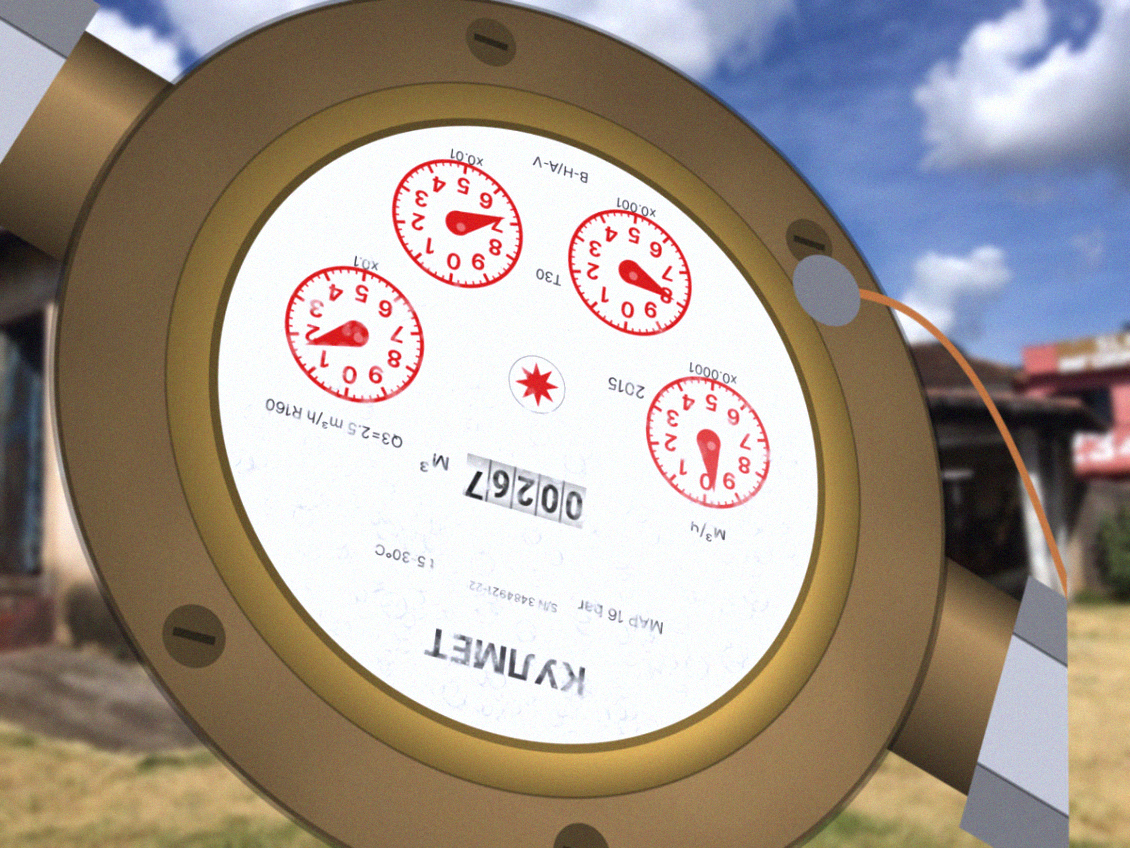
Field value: 267.1679 m³
